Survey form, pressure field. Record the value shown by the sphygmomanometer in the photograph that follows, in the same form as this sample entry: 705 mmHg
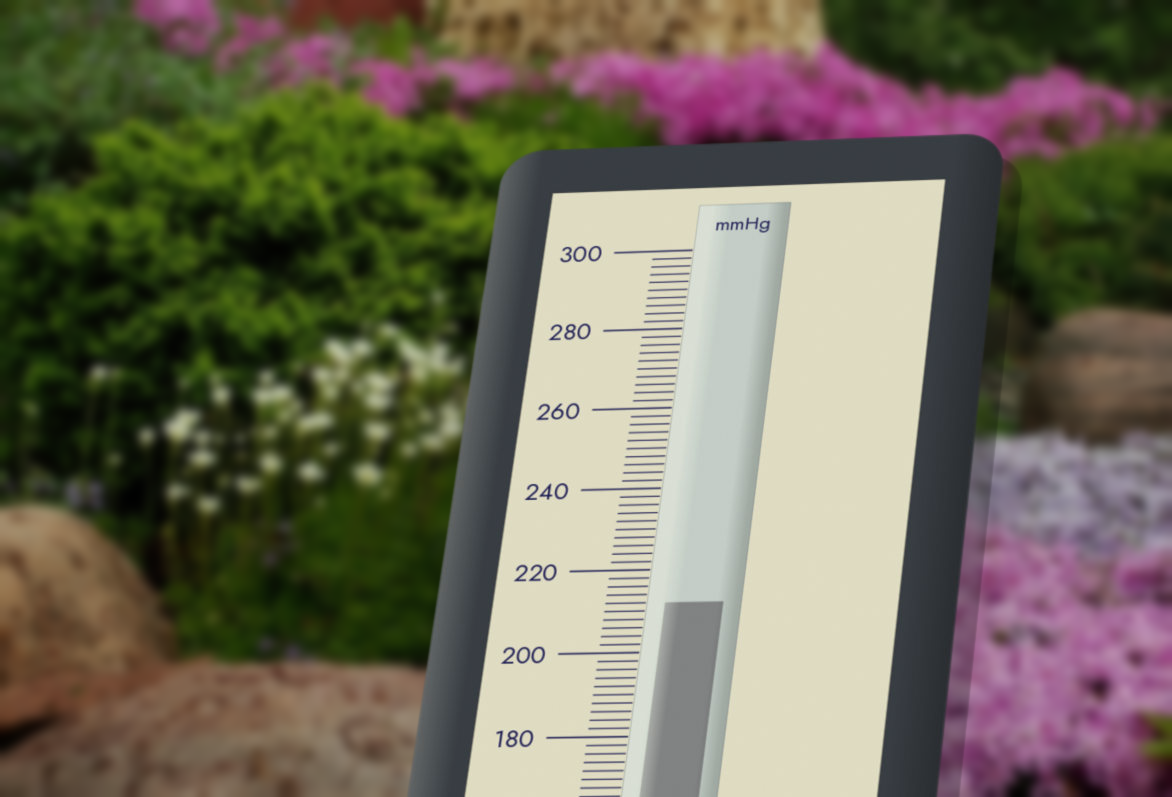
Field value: 212 mmHg
